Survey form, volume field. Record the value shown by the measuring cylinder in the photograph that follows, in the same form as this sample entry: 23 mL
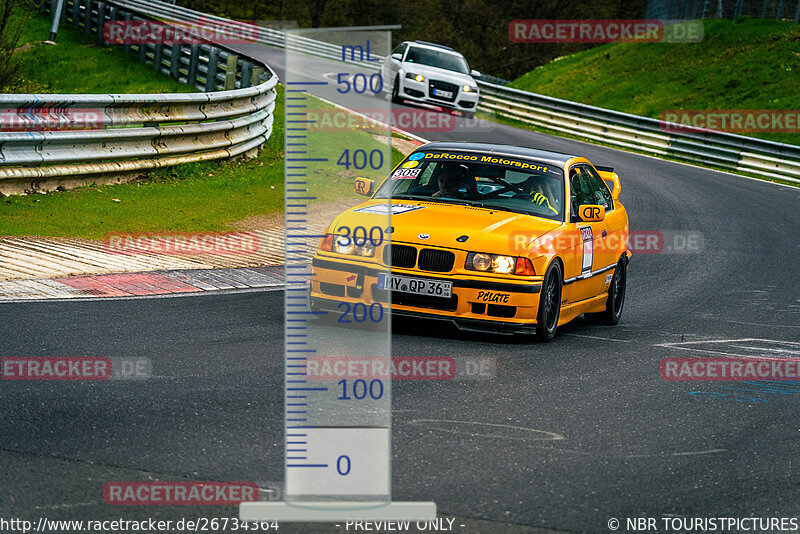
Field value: 50 mL
